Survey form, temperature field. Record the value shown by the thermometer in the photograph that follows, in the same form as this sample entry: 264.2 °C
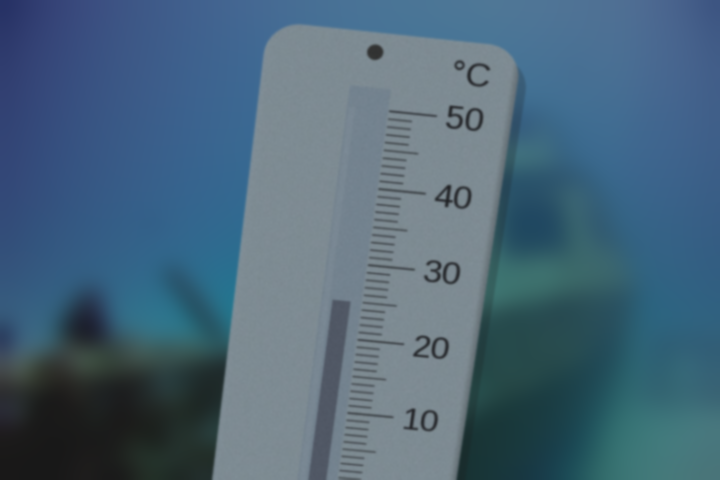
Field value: 25 °C
